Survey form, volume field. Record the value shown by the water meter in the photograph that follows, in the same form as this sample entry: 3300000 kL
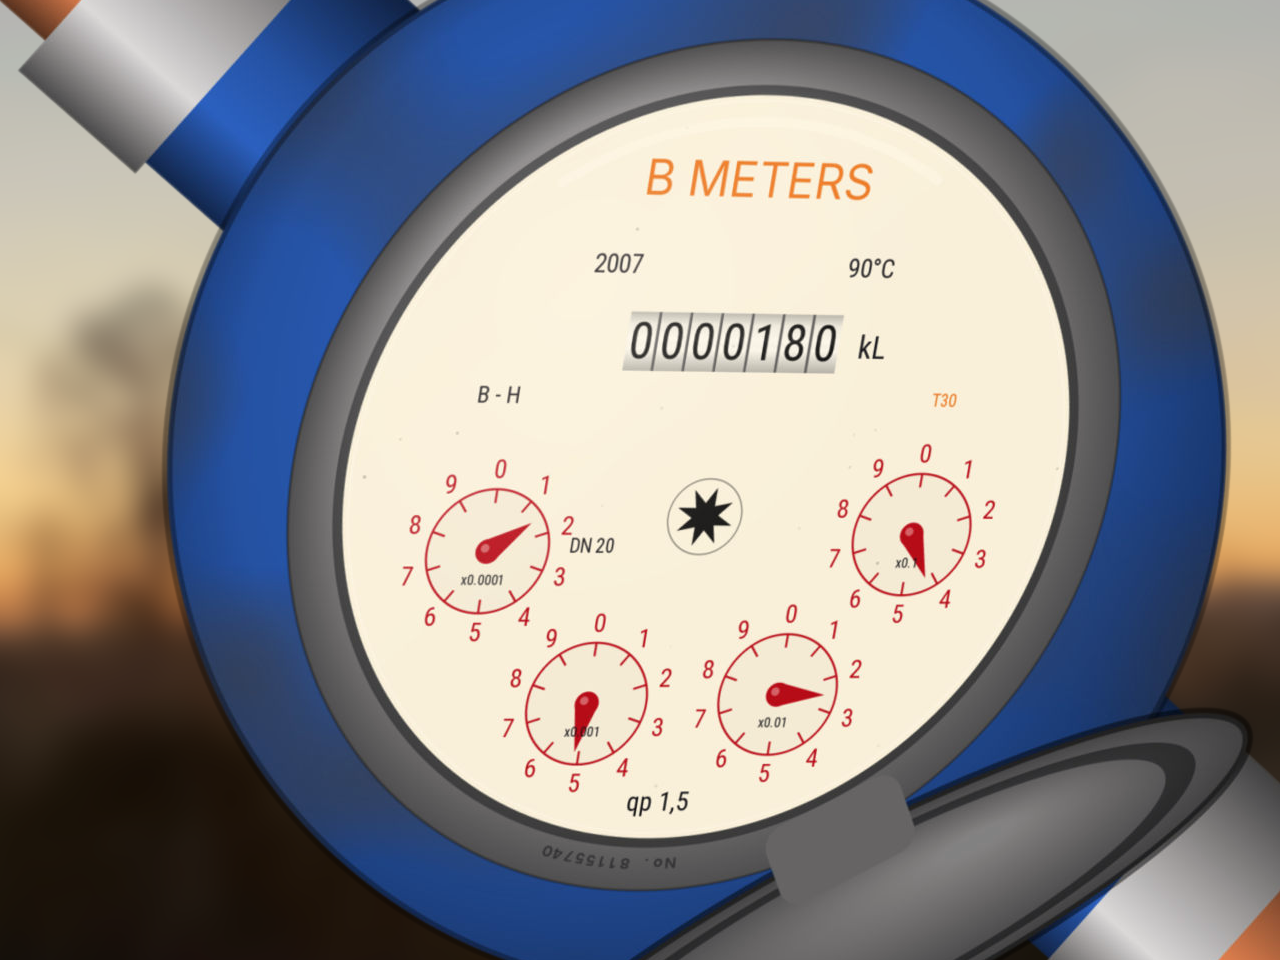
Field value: 180.4251 kL
